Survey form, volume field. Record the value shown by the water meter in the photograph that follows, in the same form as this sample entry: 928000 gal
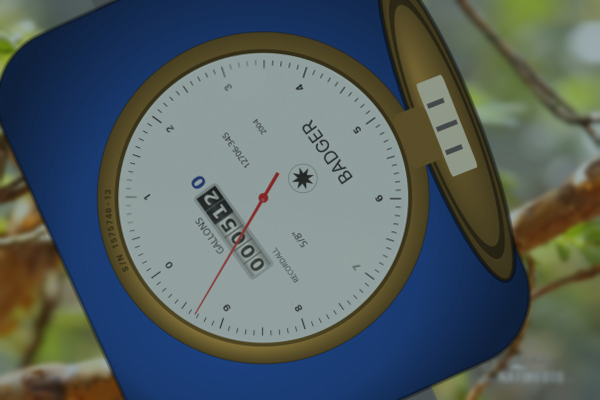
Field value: 5119.3 gal
